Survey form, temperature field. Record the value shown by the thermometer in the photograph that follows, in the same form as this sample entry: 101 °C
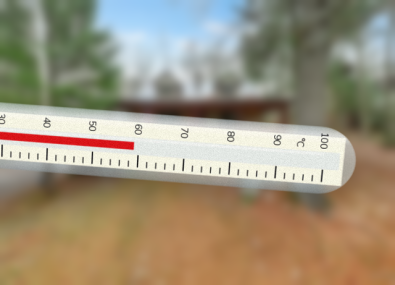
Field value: 59 °C
